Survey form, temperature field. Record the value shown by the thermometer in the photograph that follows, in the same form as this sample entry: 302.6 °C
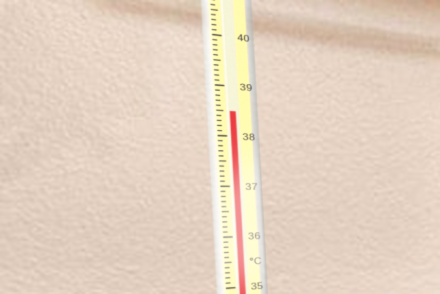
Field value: 38.5 °C
